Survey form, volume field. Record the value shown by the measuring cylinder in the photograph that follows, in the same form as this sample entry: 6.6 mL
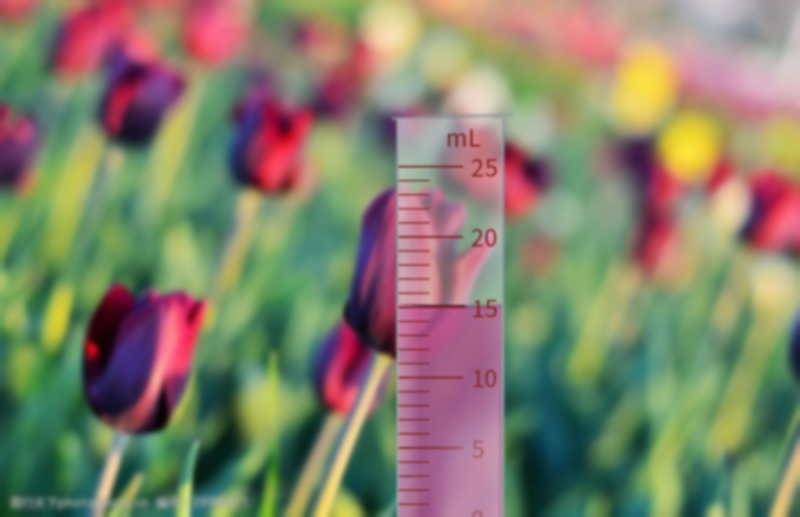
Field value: 15 mL
